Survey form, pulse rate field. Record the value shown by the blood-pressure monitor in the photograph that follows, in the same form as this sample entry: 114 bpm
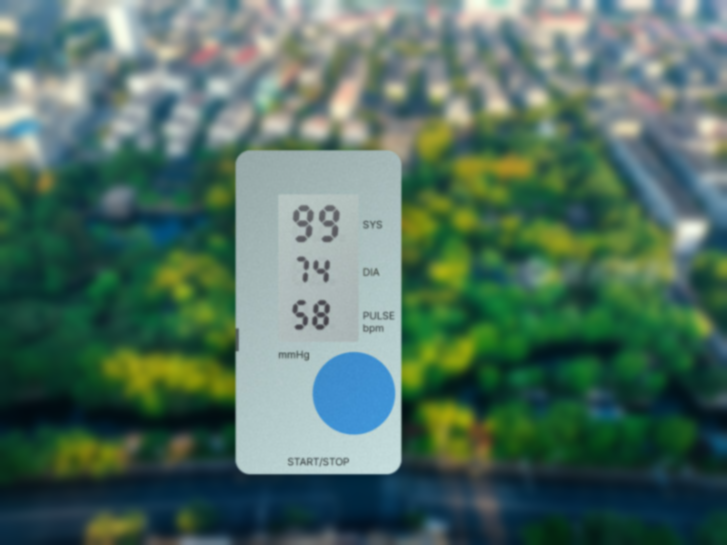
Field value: 58 bpm
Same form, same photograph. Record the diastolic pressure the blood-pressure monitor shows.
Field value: 74 mmHg
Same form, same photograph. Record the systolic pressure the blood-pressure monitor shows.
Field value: 99 mmHg
